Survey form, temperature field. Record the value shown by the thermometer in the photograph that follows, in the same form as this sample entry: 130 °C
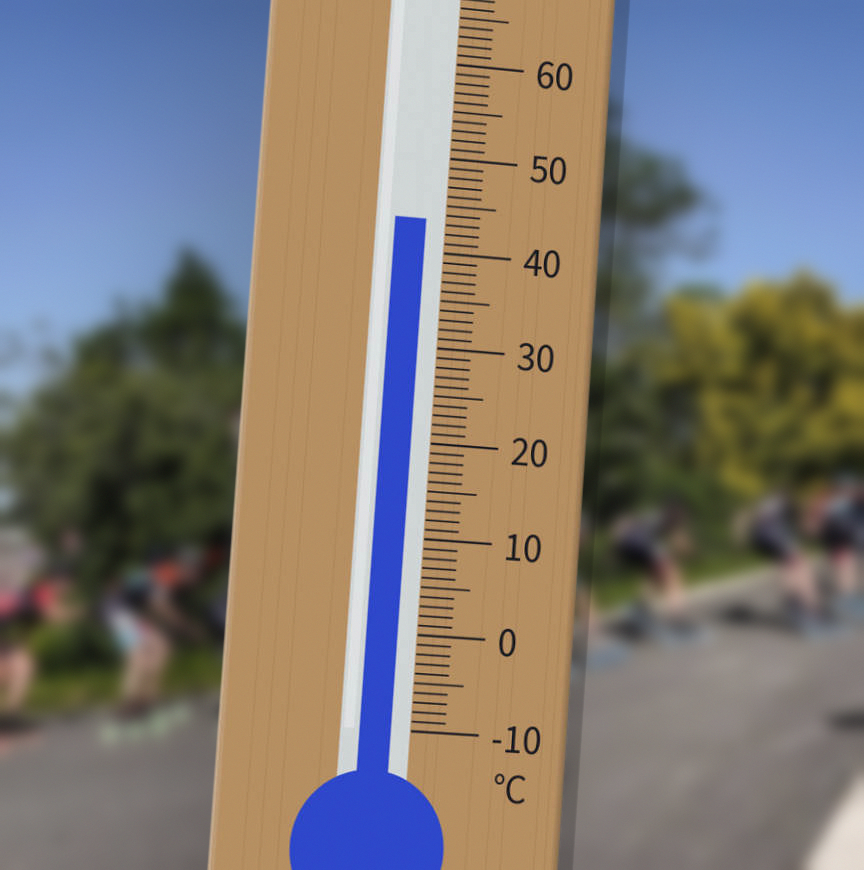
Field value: 43.5 °C
